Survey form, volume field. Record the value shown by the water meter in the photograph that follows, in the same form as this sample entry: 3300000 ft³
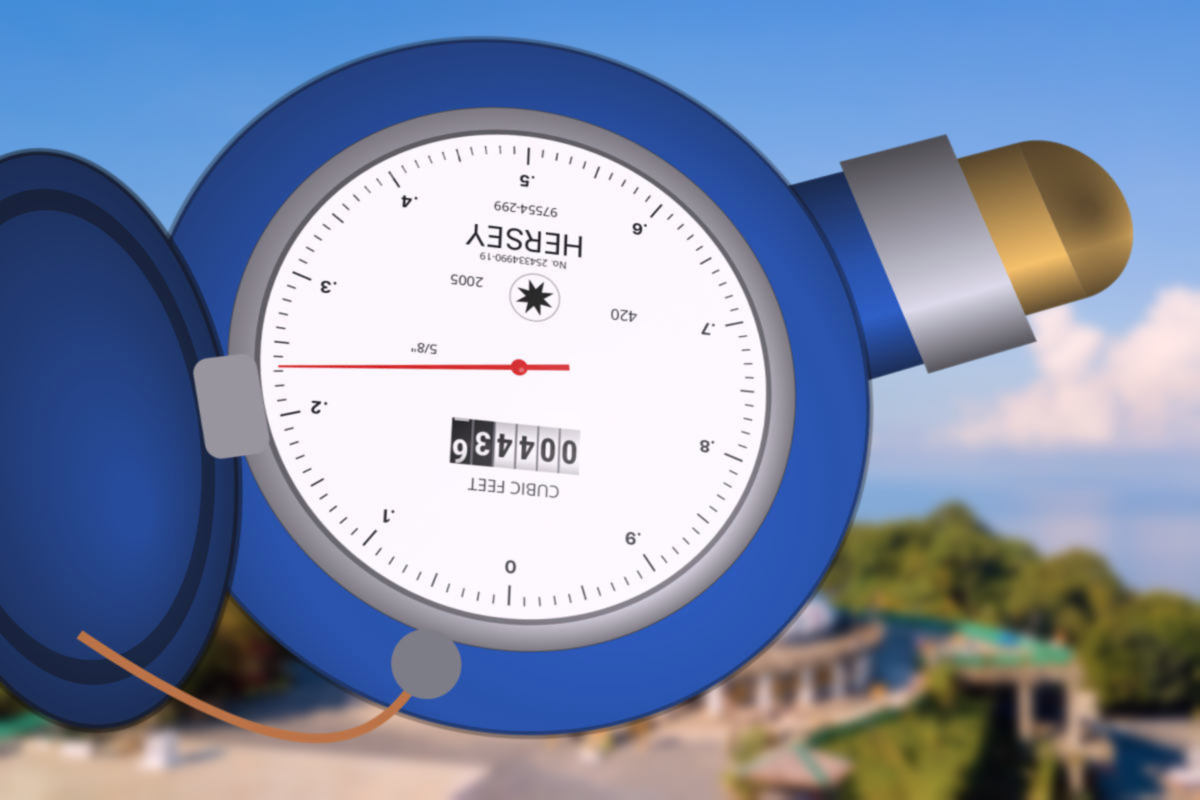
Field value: 4436.23 ft³
